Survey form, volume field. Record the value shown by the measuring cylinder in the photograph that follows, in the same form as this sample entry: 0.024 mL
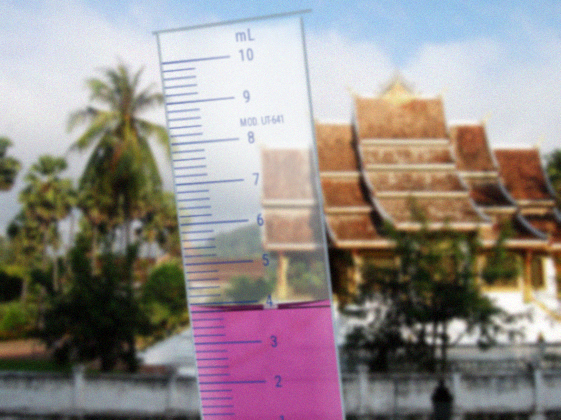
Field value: 3.8 mL
